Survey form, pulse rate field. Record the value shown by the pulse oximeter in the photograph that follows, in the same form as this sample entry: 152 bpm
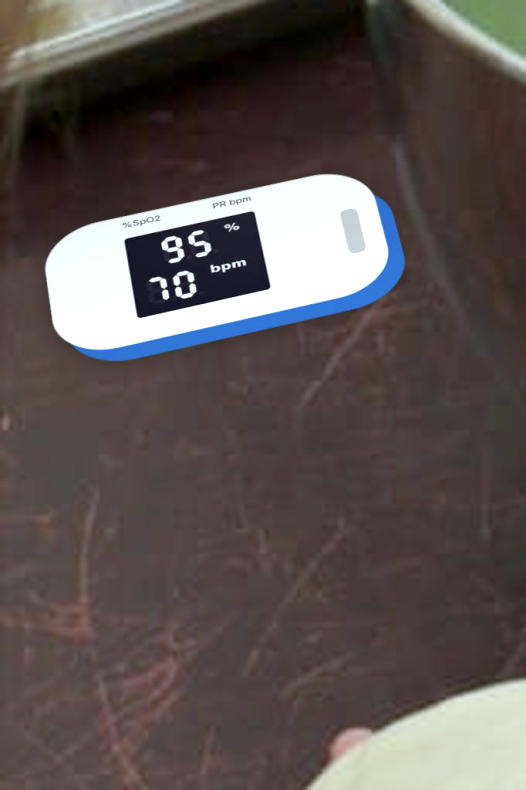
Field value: 70 bpm
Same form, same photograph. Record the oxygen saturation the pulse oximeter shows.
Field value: 95 %
